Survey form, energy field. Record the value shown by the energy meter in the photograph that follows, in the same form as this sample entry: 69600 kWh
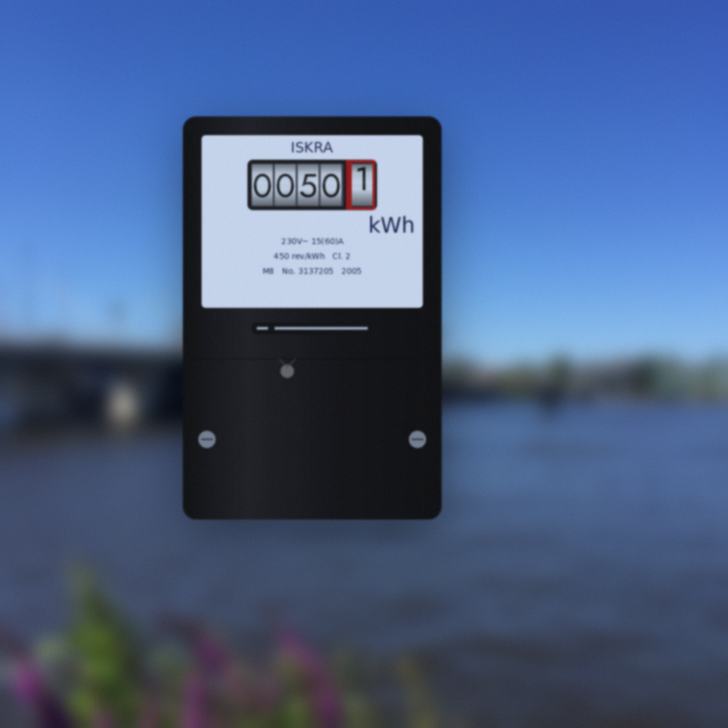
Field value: 50.1 kWh
